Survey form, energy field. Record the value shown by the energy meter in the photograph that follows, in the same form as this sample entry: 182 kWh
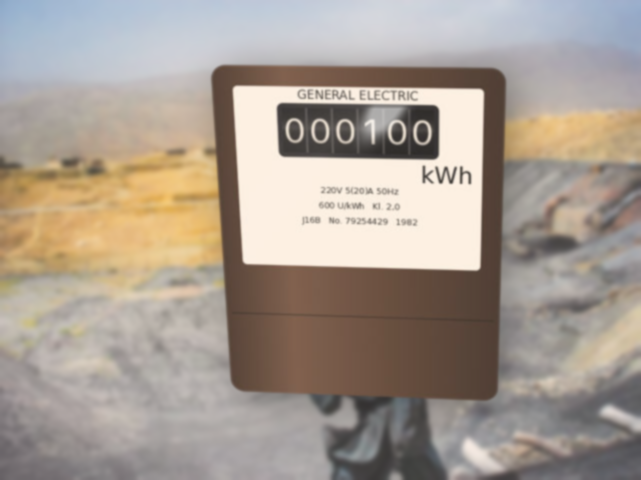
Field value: 100 kWh
